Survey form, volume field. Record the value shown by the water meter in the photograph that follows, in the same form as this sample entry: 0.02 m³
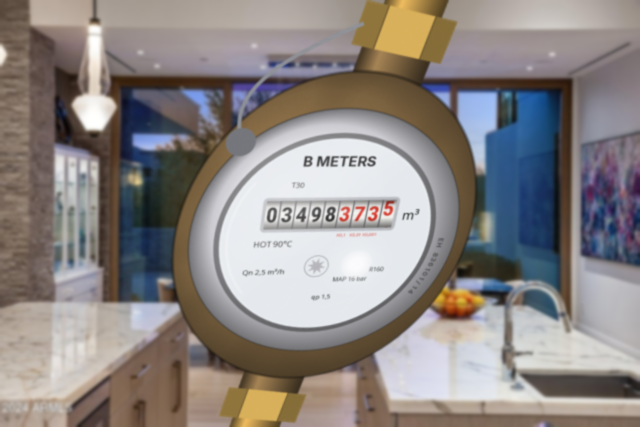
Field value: 3498.3735 m³
